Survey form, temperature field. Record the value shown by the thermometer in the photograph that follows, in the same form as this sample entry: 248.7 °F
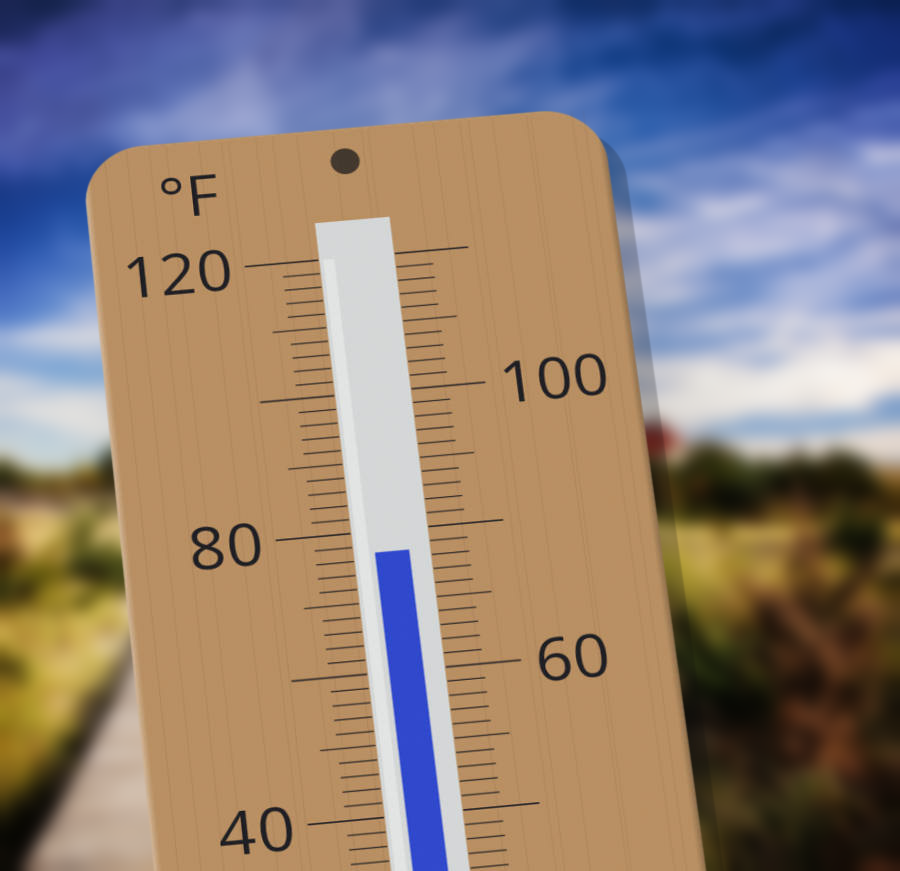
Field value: 77 °F
